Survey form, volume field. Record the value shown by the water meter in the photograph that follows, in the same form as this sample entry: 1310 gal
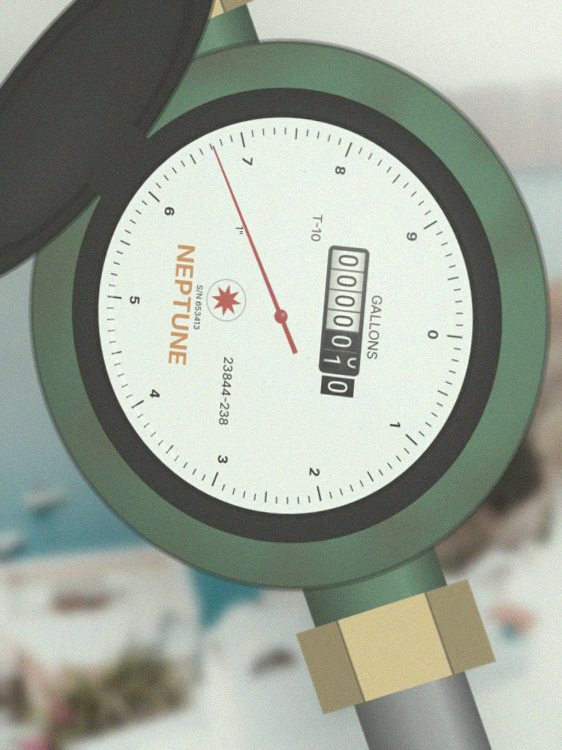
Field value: 6.7 gal
